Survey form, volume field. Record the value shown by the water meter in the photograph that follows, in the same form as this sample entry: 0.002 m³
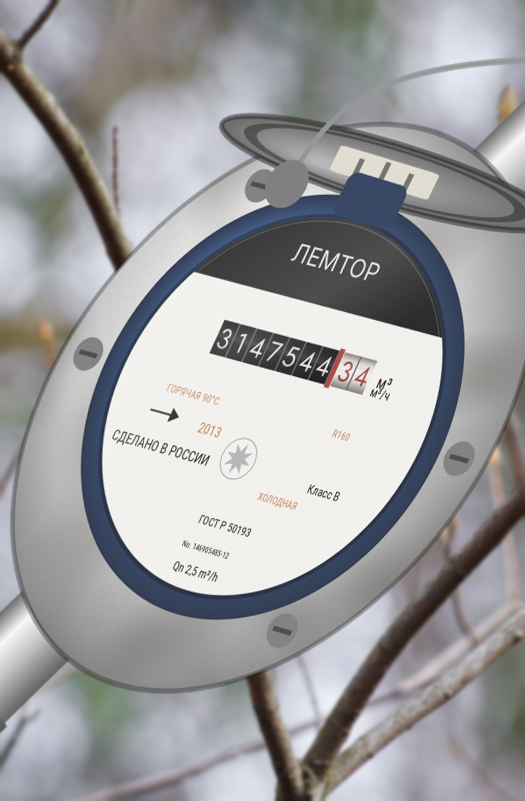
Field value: 3147544.34 m³
